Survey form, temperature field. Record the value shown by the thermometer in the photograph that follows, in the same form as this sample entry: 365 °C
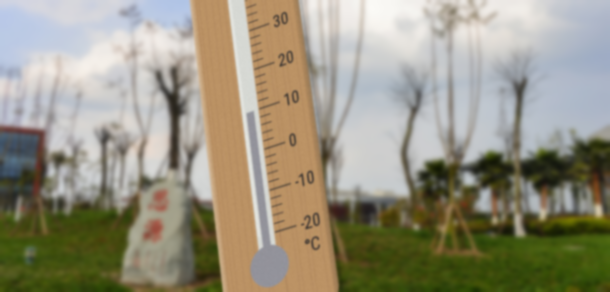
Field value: 10 °C
